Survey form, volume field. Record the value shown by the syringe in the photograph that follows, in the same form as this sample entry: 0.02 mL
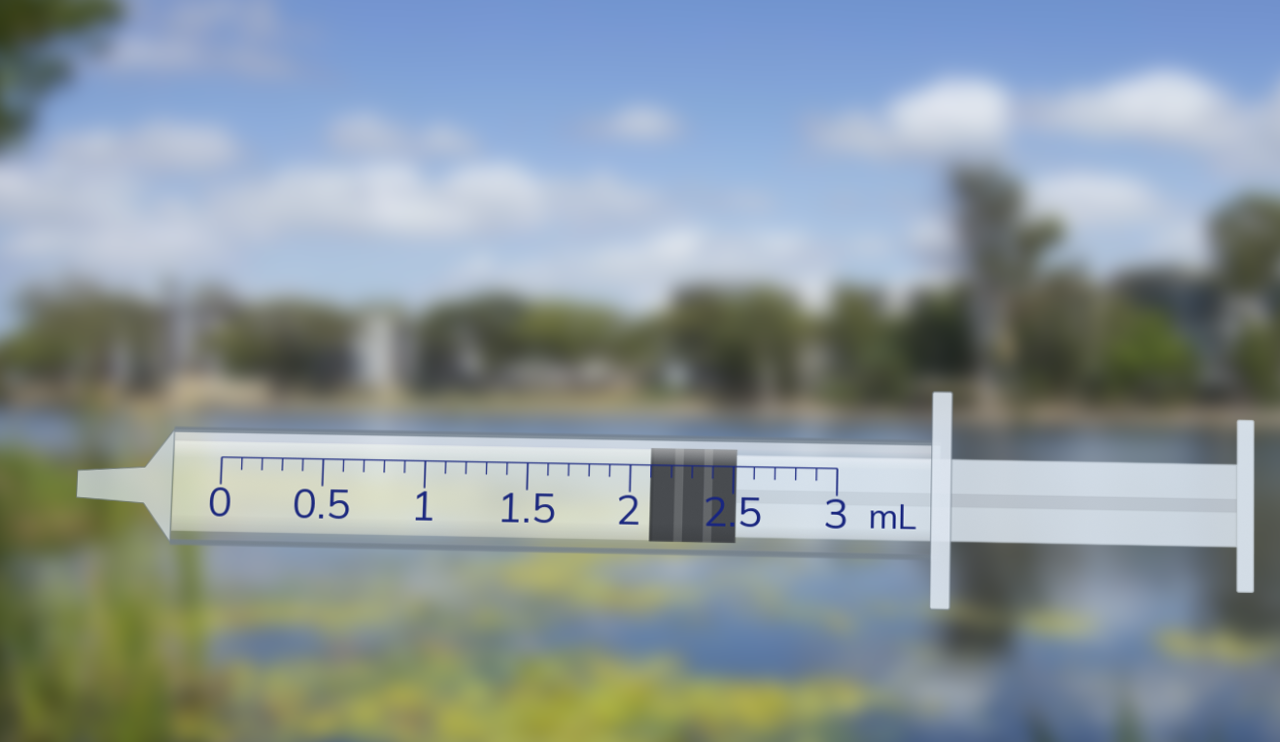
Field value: 2.1 mL
